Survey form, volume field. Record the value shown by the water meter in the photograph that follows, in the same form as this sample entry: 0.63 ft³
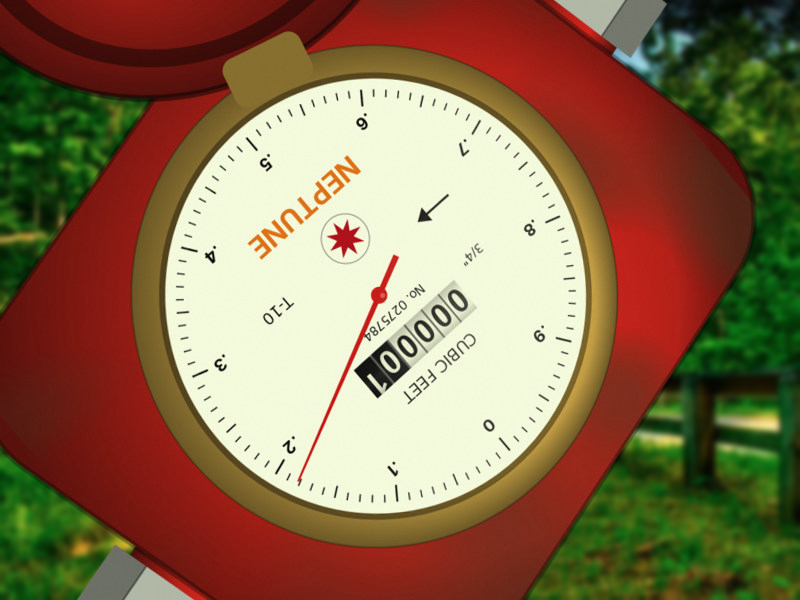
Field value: 1.18 ft³
